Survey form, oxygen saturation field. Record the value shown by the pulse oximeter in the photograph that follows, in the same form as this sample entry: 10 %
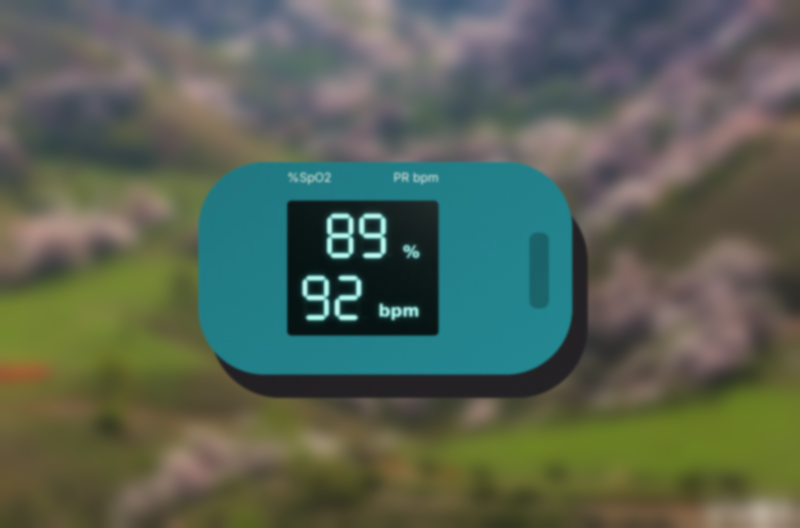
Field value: 89 %
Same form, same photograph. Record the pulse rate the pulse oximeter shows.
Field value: 92 bpm
